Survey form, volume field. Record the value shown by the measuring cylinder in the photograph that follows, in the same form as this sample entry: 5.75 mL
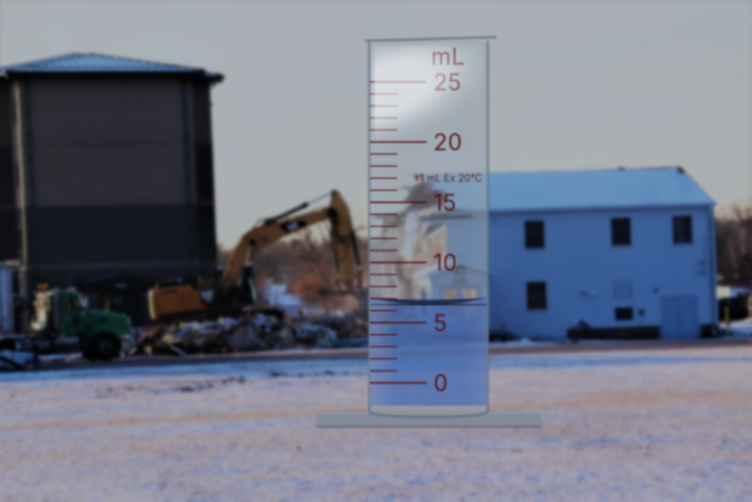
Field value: 6.5 mL
